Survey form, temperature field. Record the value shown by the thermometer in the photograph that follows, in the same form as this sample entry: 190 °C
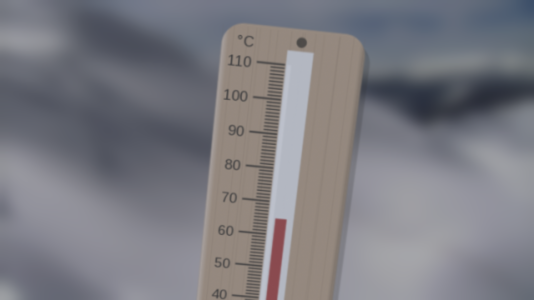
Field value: 65 °C
